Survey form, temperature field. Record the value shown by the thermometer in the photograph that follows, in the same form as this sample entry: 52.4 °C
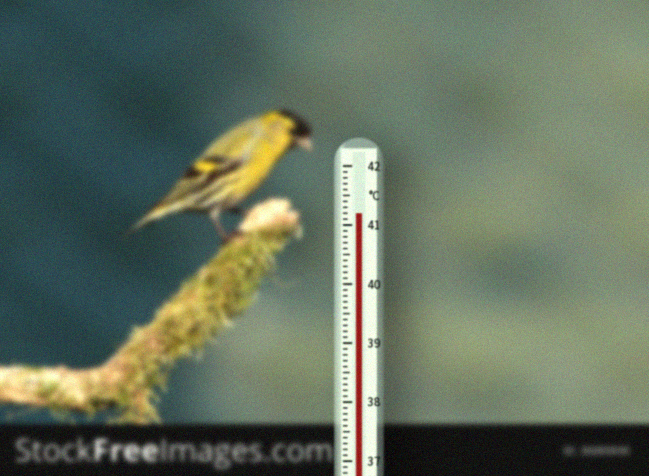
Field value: 41.2 °C
